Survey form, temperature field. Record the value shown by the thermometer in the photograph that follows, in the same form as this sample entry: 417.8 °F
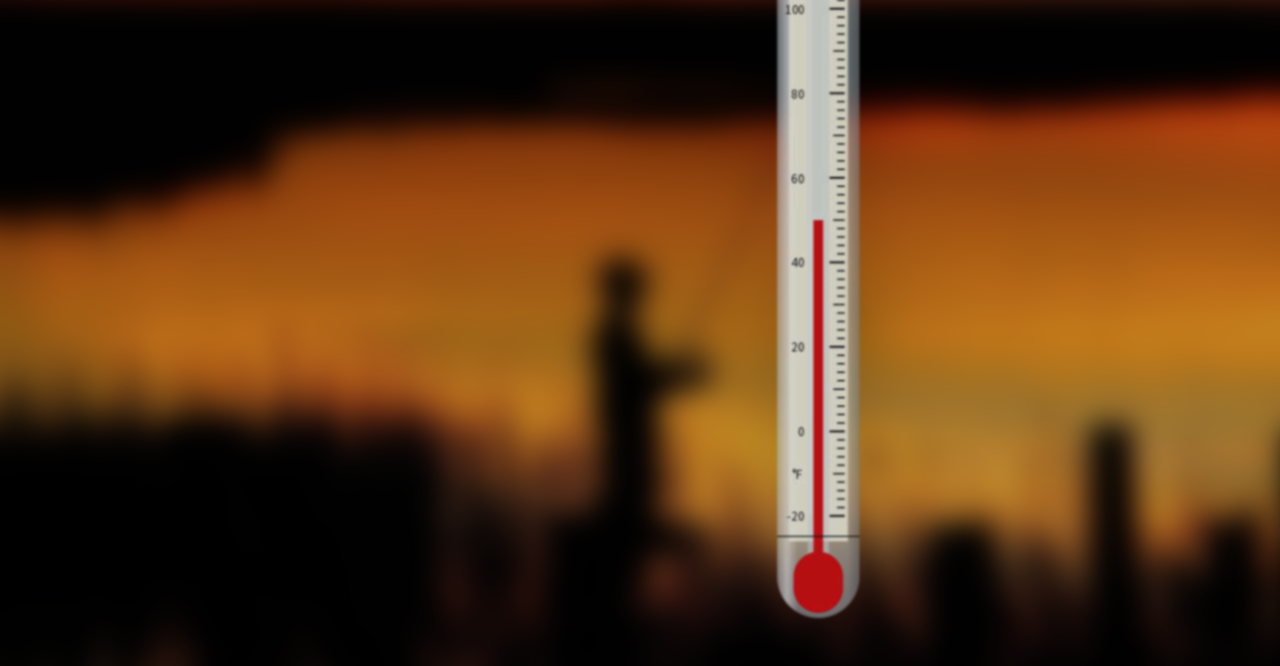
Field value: 50 °F
